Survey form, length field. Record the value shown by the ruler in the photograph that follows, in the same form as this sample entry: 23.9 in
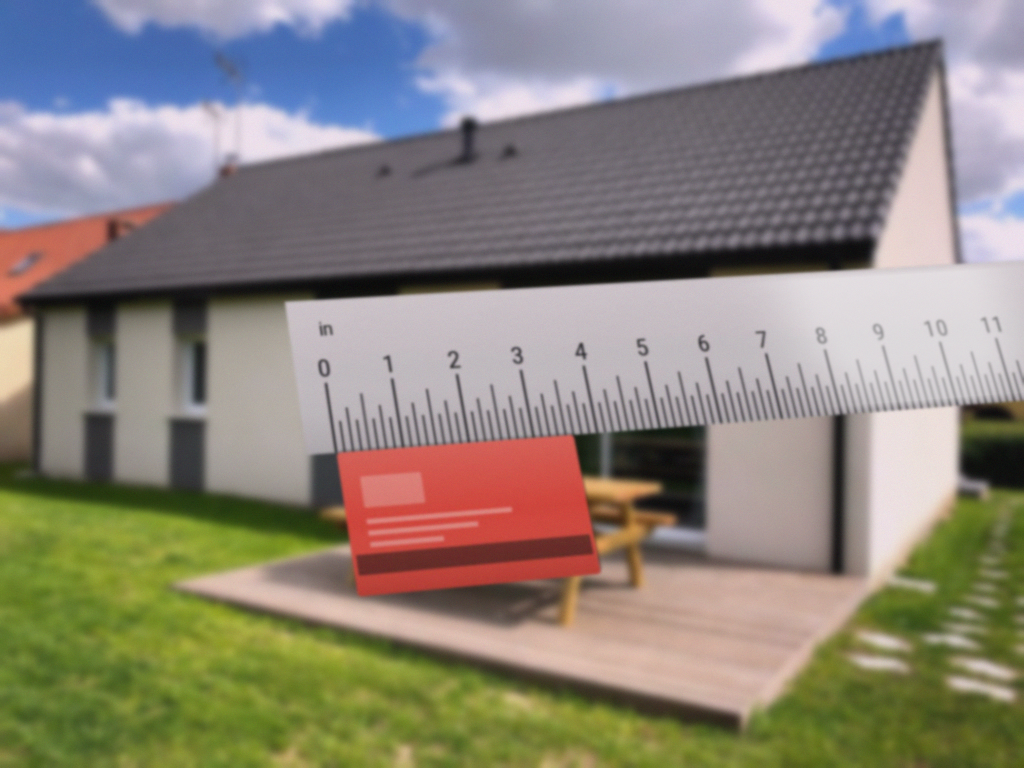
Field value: 3.625 in
